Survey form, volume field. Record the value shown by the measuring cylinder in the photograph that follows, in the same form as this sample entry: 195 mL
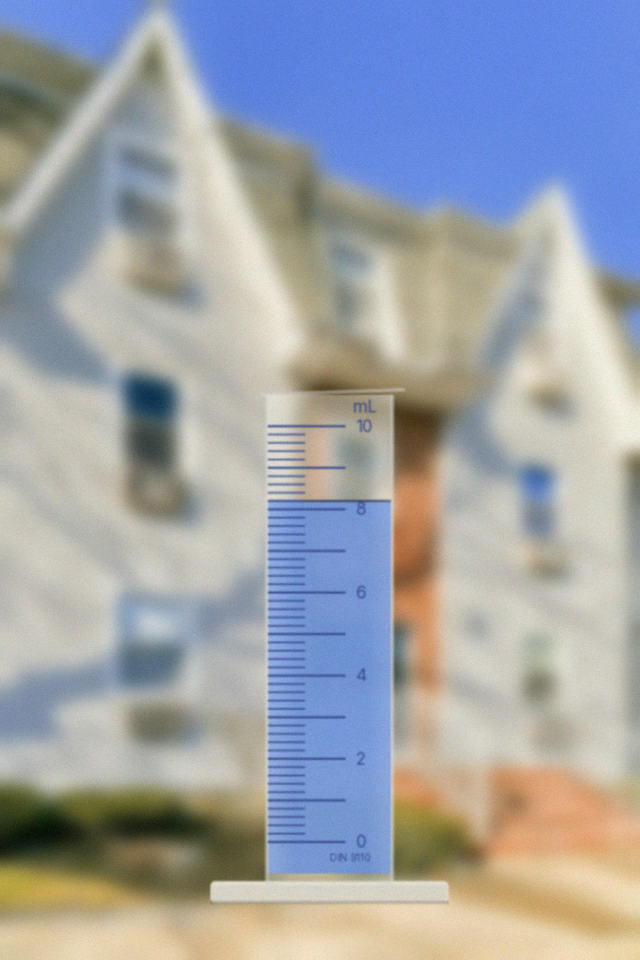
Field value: 8.2 mL
